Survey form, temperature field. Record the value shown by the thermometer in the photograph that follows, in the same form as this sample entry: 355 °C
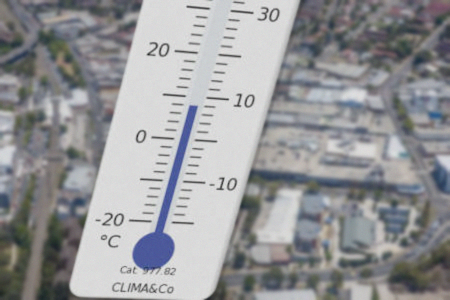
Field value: 8 °C
